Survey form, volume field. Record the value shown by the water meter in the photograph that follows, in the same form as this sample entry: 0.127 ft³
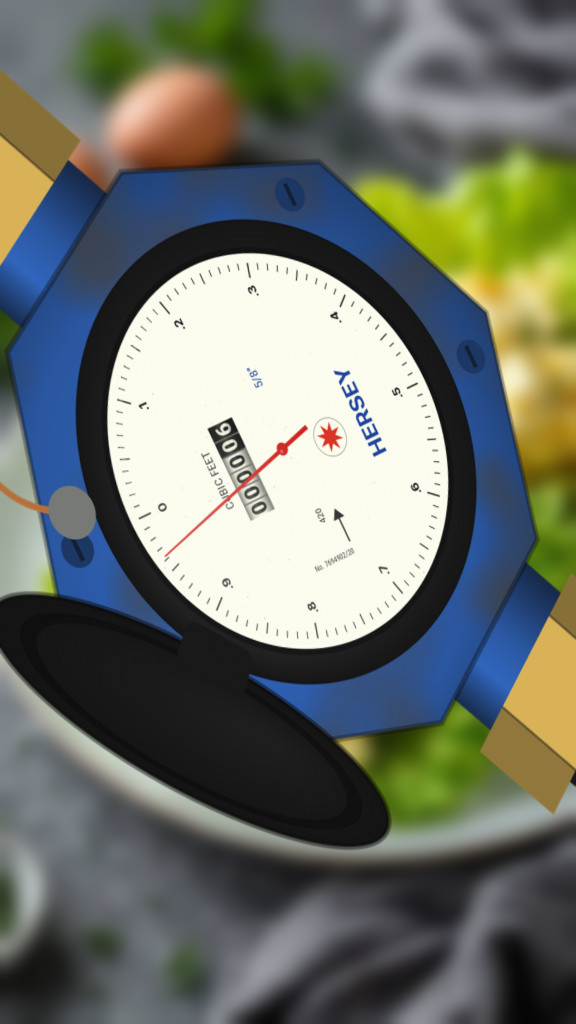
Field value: 5.96 ft³
